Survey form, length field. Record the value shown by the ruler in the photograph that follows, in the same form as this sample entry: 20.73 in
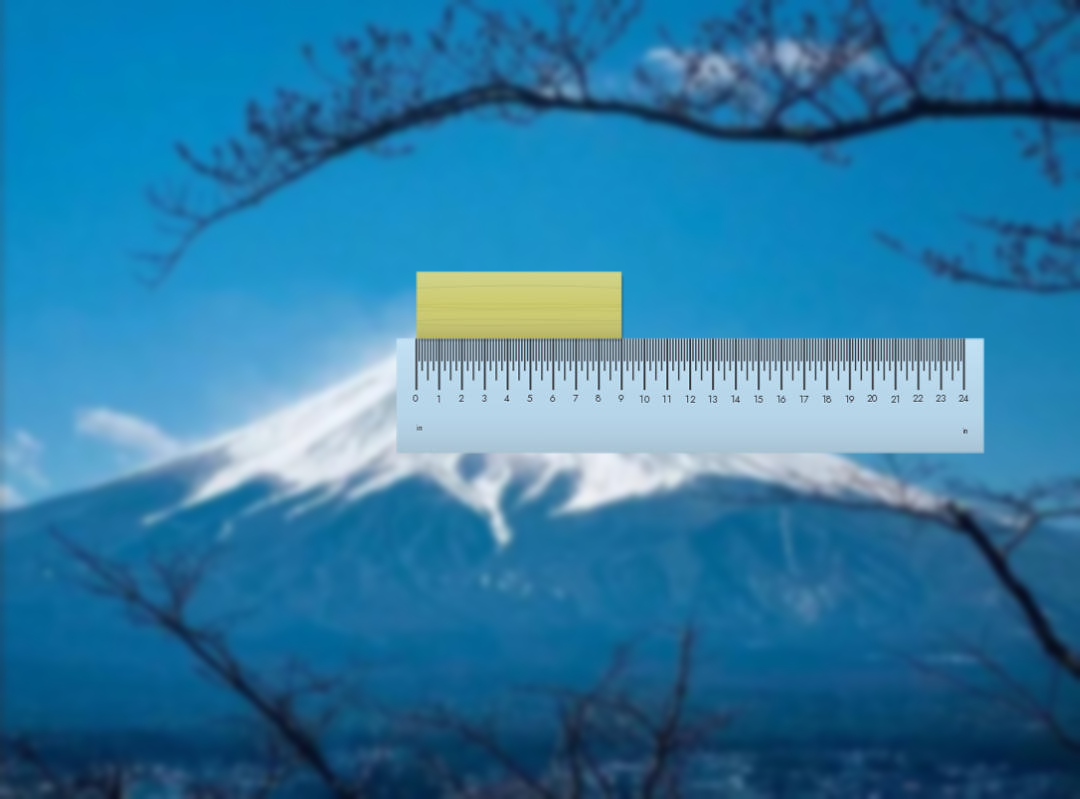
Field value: 9 in
